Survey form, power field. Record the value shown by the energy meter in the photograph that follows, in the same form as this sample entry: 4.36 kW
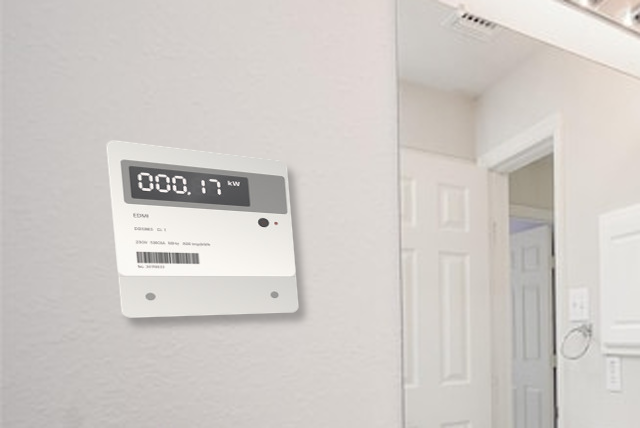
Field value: 0.17 kW
